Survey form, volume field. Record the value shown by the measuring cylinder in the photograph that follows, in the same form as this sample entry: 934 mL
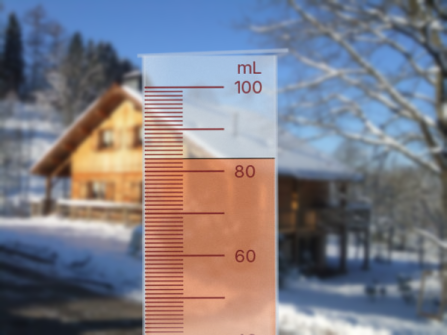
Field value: 83 mL
